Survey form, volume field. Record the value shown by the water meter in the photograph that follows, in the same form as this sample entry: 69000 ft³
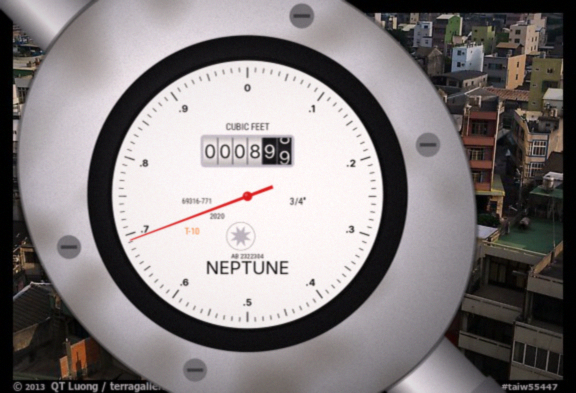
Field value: 898.69 ft³
